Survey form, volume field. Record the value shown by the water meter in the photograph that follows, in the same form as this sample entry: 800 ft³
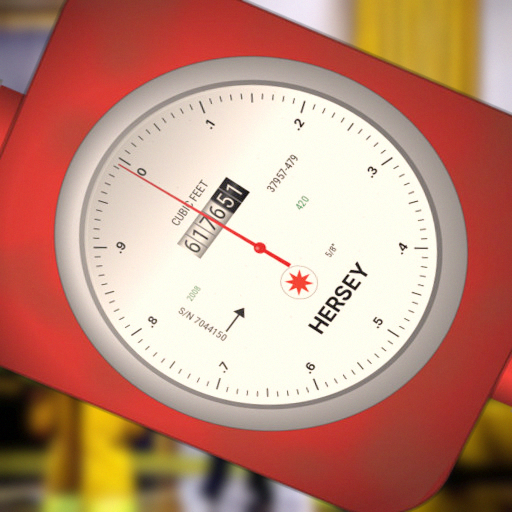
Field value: 617650.99 ft³
